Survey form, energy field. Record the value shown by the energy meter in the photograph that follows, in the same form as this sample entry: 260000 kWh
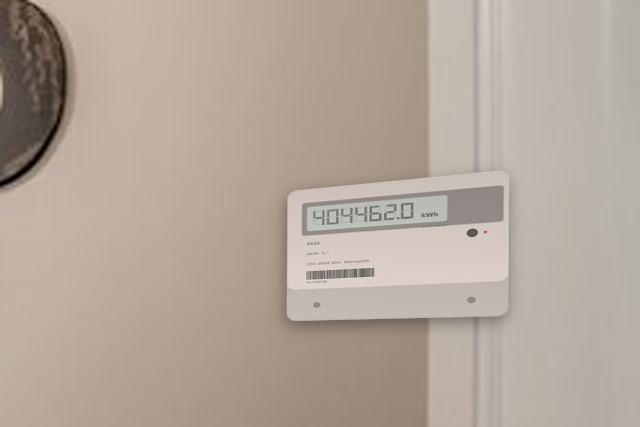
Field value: 404462.0 kWh
